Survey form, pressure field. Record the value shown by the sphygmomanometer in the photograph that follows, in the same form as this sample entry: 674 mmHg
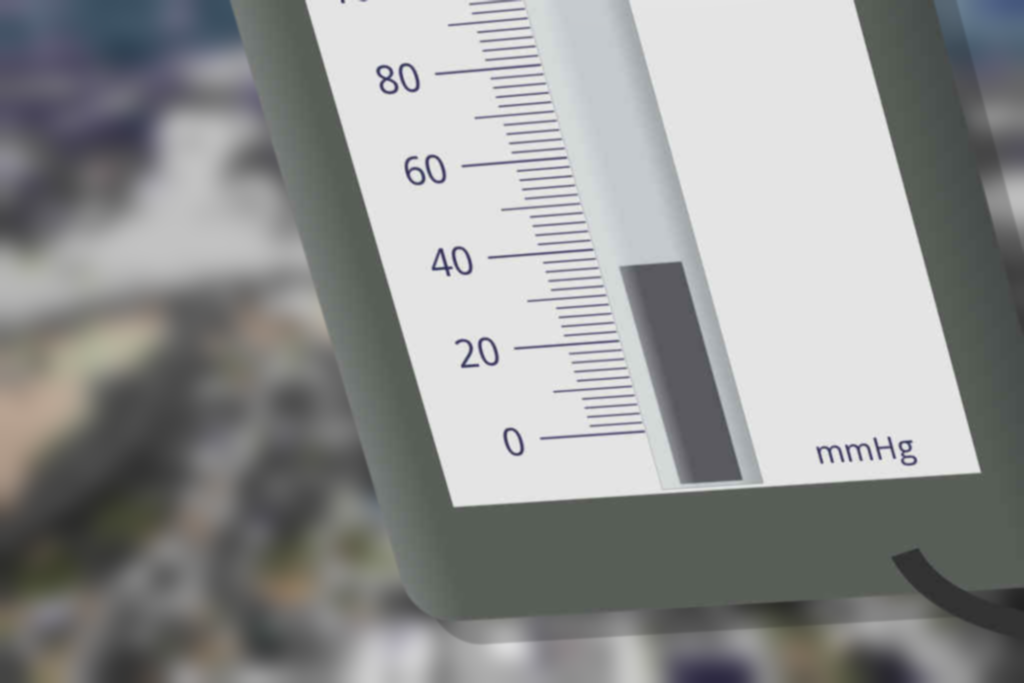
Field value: 36 mmHg
